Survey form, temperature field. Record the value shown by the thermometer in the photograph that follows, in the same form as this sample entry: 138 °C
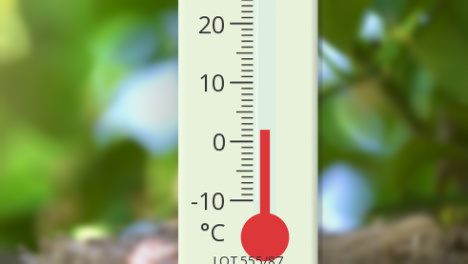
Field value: 2 °C
